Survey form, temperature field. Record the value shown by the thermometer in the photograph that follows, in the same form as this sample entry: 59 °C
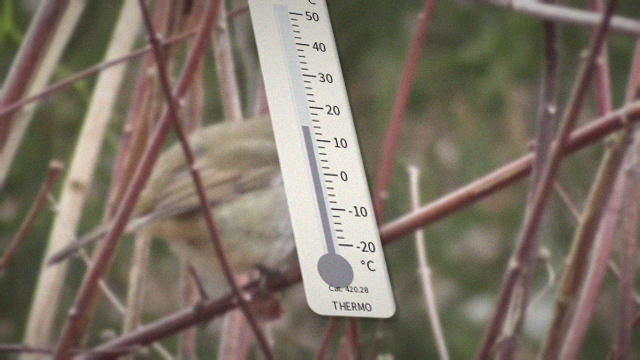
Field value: 14 °C
